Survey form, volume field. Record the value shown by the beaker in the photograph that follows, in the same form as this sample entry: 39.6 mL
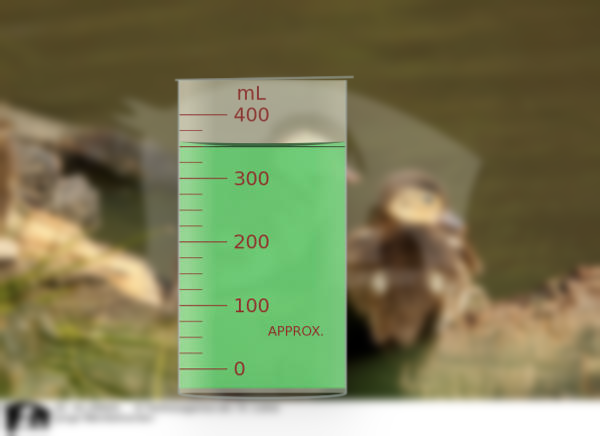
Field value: 350 mL
